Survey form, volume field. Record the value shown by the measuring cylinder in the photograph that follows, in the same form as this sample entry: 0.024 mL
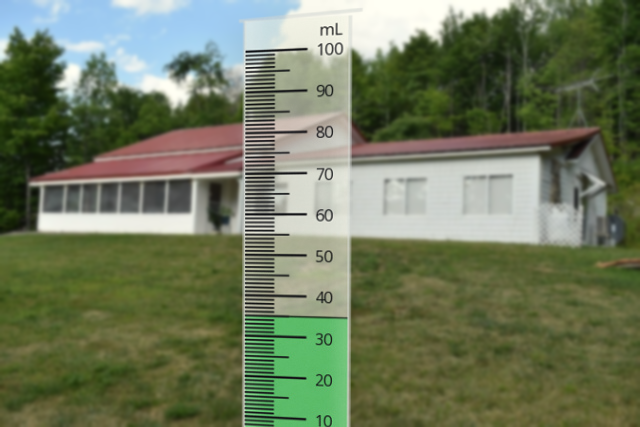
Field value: 35 mL
